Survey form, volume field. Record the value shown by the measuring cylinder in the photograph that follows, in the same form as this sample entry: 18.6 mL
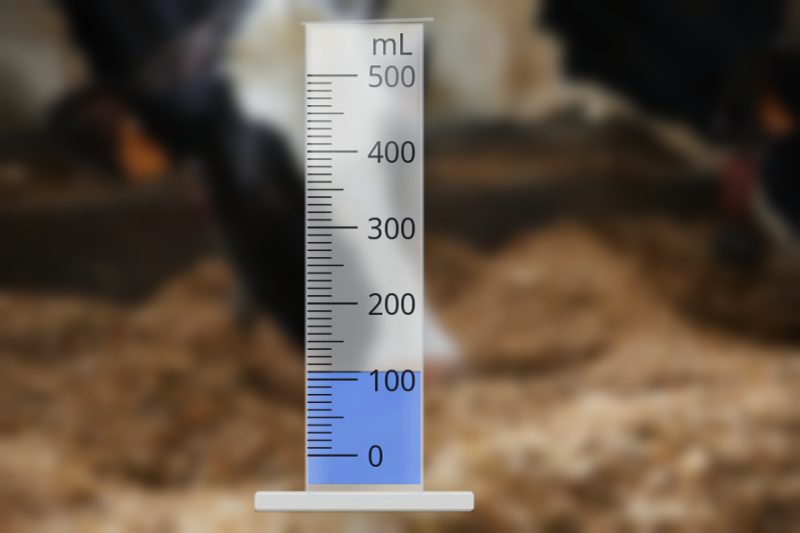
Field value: 110 mL
